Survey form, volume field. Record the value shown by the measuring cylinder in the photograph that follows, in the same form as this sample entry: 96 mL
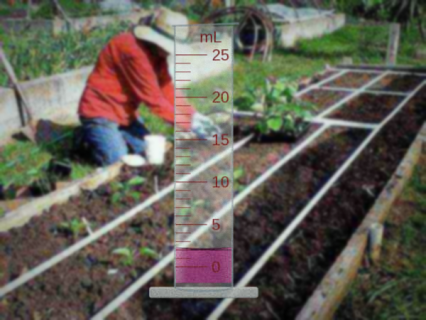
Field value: 2 mL
